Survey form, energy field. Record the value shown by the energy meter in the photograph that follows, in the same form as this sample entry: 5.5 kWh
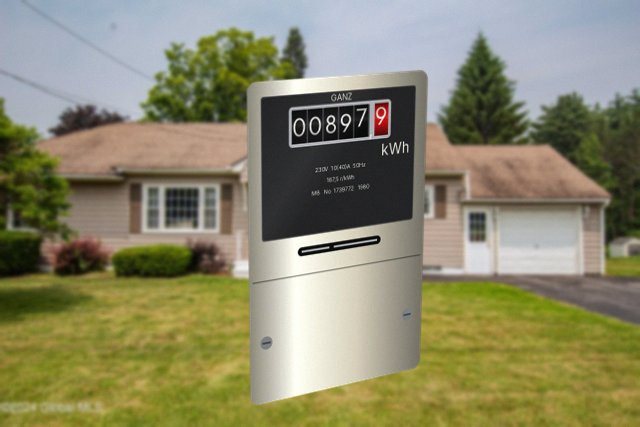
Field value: 897.9 kWh
